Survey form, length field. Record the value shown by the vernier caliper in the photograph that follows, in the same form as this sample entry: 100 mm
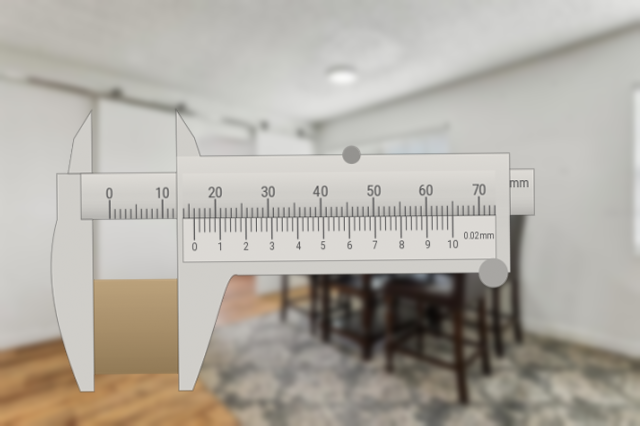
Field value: 16.0 mm
